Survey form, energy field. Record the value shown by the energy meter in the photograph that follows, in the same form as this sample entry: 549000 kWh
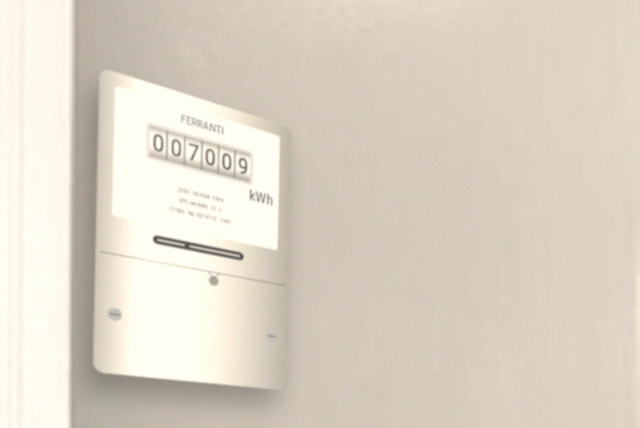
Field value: 7009 kWh
